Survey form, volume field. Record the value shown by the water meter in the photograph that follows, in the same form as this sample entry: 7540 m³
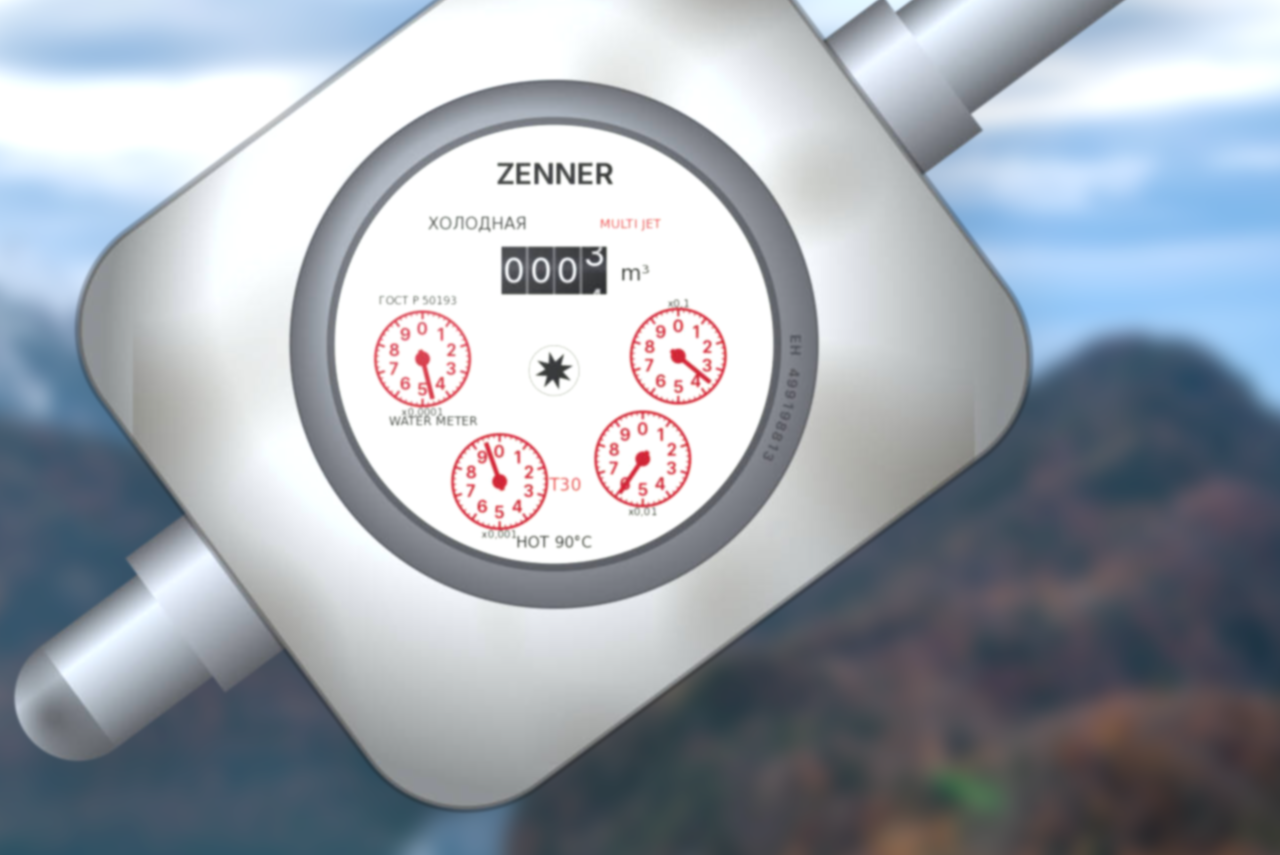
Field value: 3.3594 m³
